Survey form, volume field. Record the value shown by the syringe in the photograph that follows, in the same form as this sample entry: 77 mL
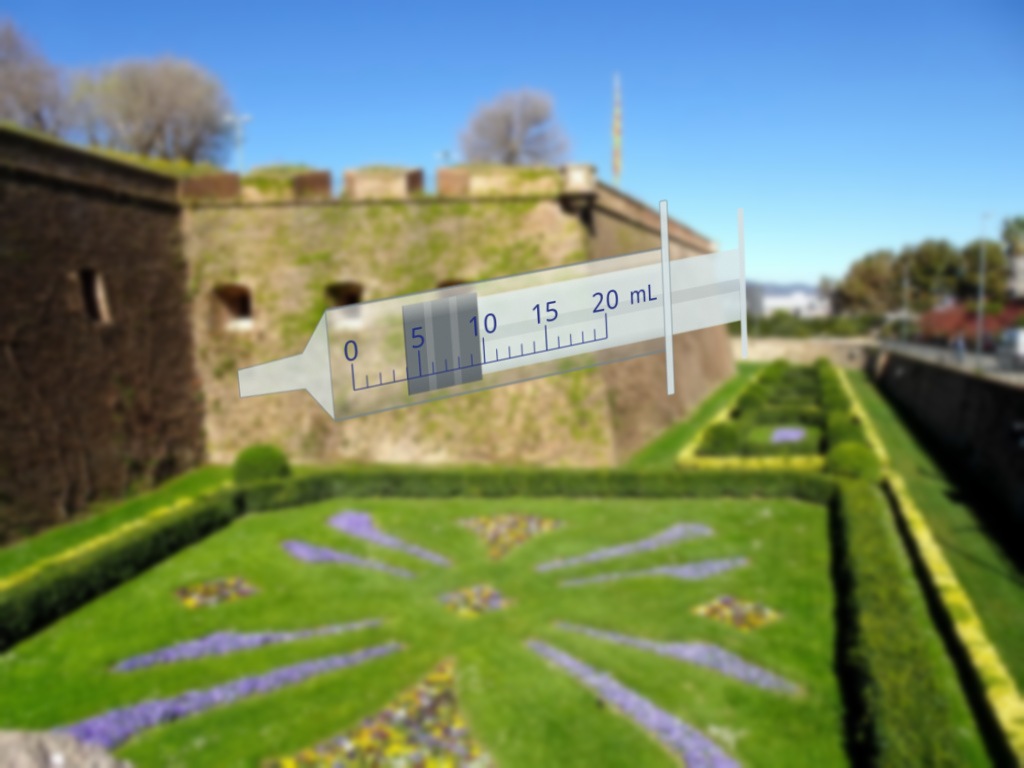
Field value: 4 mL
